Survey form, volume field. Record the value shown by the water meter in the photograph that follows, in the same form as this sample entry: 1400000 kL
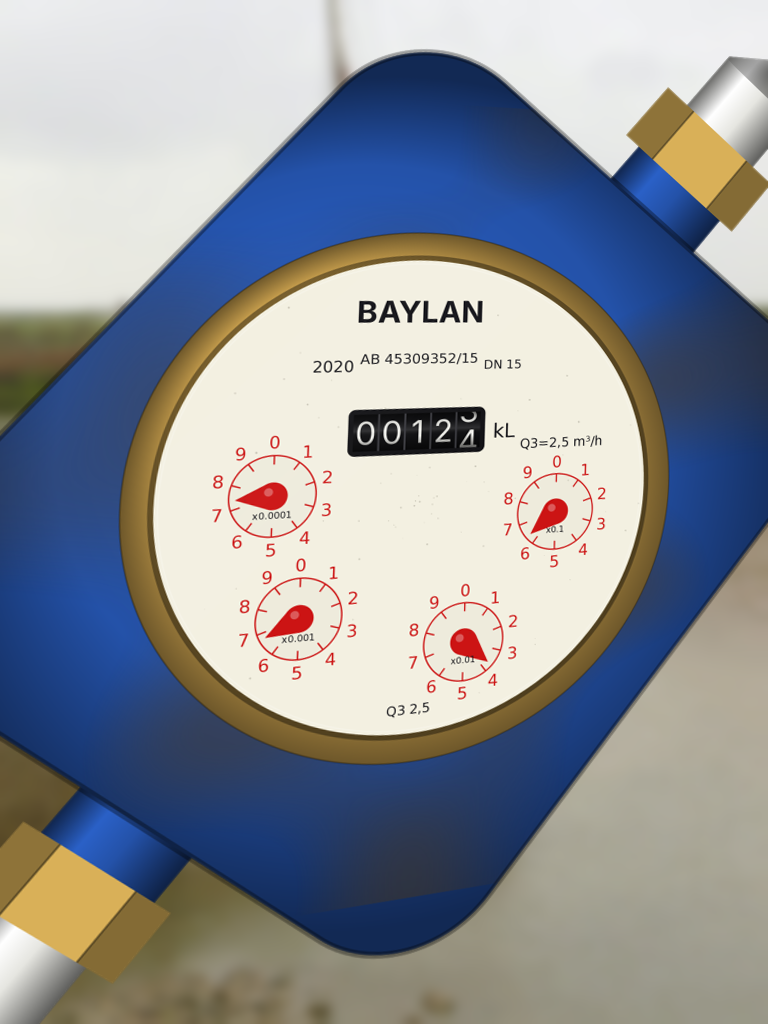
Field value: 123.6367 kL
